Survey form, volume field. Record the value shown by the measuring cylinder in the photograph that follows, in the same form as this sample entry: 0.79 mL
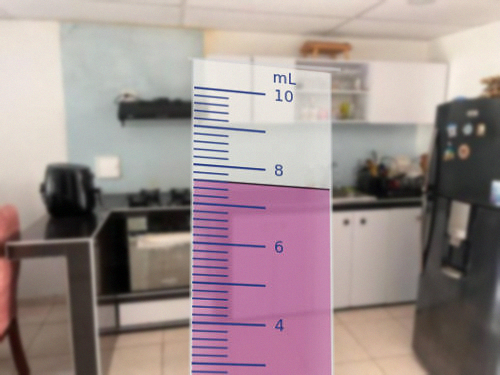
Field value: 7.6 mL
